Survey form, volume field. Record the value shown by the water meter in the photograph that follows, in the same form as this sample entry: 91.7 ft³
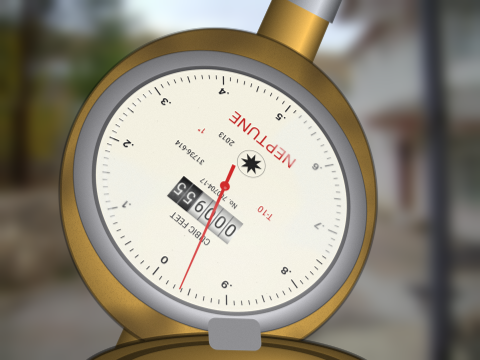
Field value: 954.96 ft³
